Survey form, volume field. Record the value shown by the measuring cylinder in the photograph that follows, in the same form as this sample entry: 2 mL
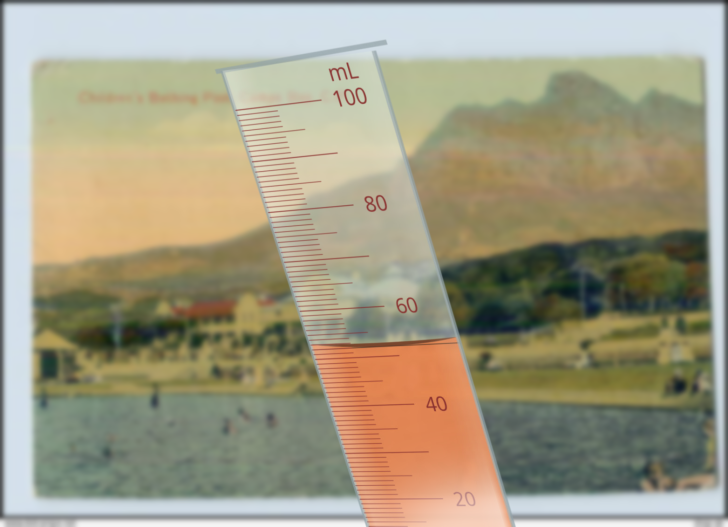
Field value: 52 mL
